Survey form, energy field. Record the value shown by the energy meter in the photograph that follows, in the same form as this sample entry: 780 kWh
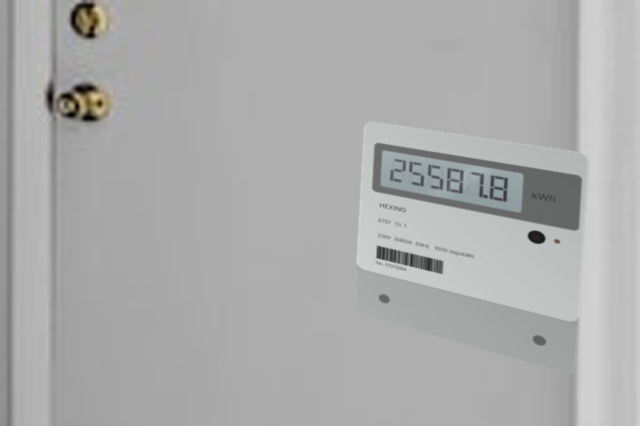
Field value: 25587.8 kWh
